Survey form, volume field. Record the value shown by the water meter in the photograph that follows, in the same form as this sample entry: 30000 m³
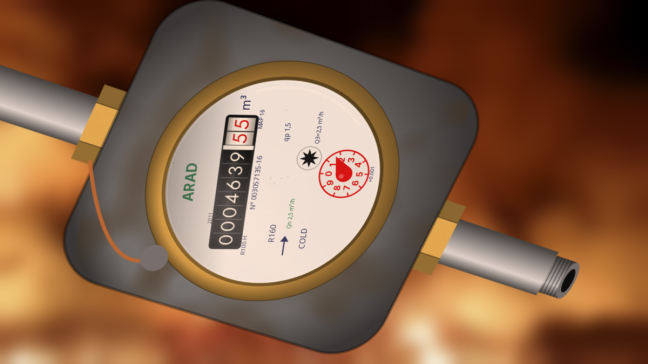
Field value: 4639.551 m³
